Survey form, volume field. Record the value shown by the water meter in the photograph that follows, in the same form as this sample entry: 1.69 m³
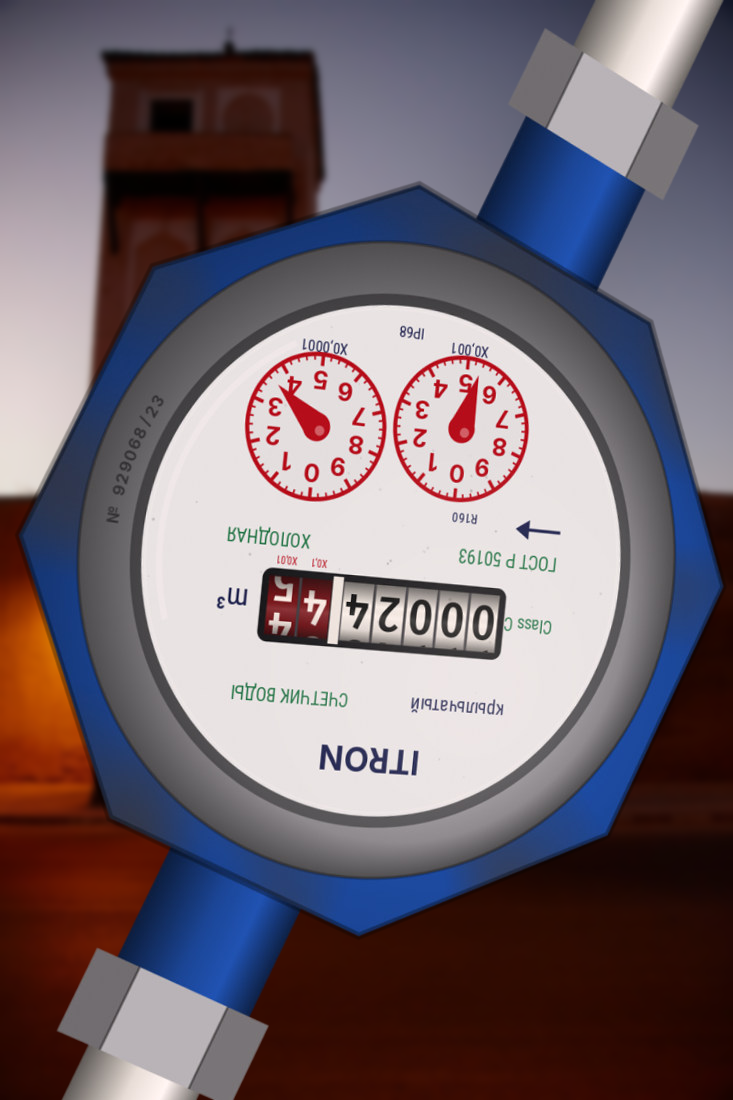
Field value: 24.4453 m³
